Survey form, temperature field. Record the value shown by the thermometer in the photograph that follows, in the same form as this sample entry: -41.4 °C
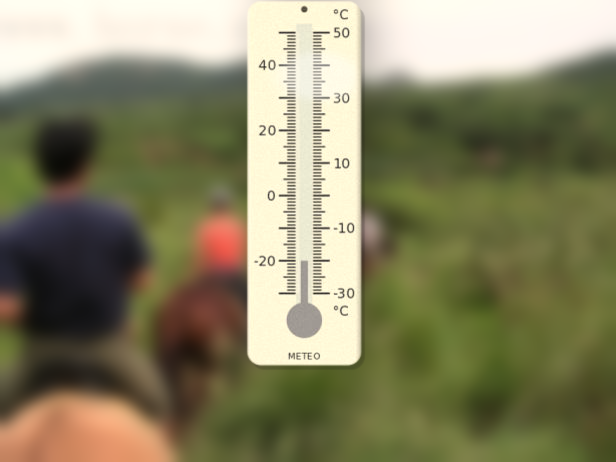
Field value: -20 °C
